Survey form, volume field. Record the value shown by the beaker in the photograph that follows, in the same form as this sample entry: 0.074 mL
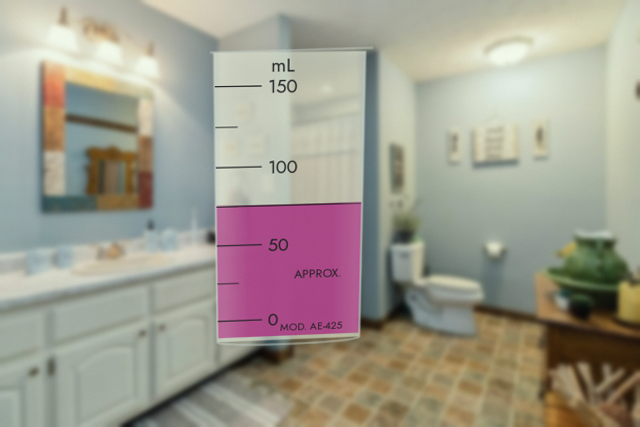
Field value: 75 mL
